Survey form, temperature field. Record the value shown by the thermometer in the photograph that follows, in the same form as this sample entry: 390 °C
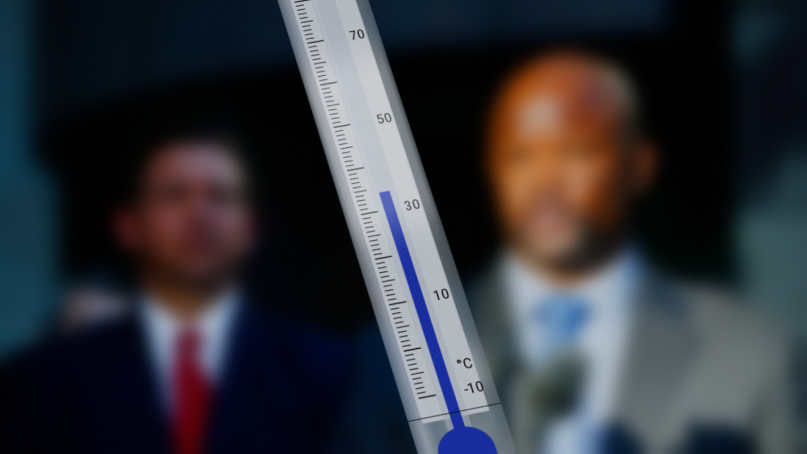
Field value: 34 °C
